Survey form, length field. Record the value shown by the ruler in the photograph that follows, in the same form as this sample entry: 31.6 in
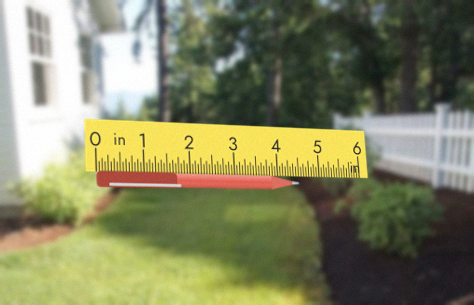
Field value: 4.5 in
